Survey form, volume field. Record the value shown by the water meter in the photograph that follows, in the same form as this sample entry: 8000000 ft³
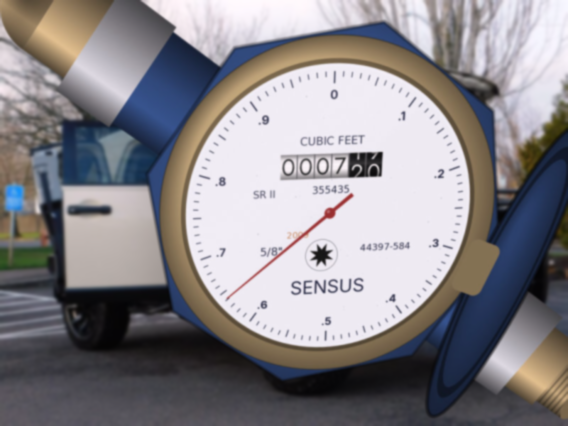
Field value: 719.64 ft³
